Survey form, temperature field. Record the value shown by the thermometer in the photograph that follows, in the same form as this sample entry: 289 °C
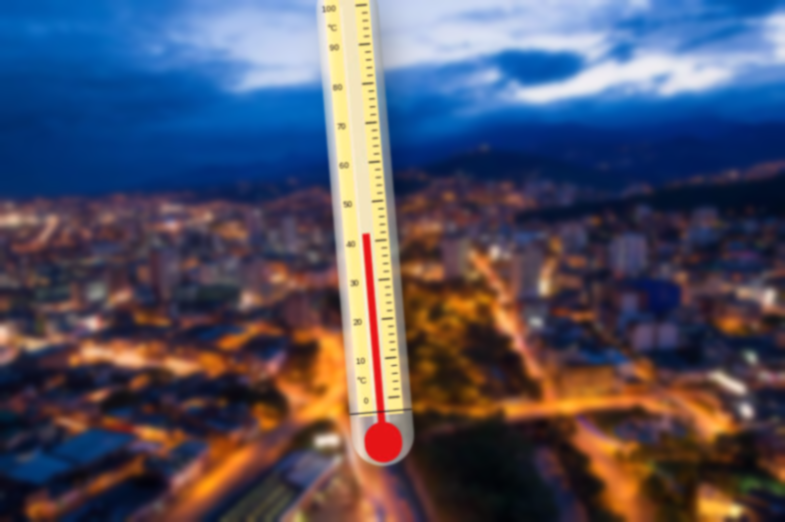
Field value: 42 °C
